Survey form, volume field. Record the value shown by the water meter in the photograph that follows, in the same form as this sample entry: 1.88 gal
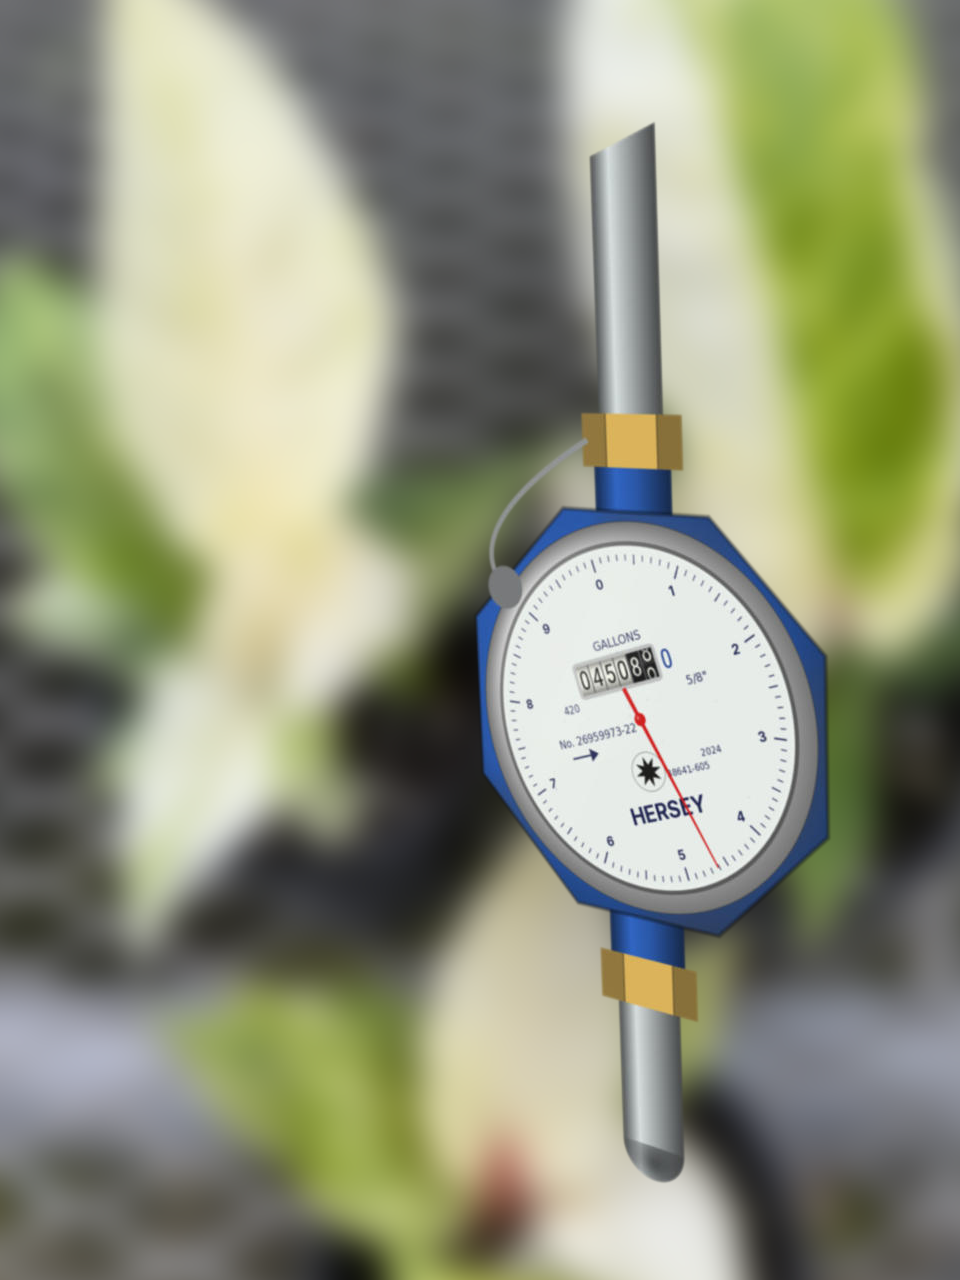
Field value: 450884.6 gal
